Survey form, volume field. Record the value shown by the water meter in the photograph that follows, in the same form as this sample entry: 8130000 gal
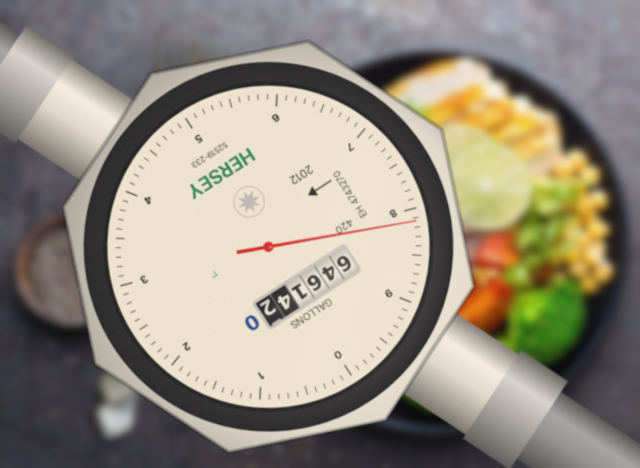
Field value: 6461418.1 gal
